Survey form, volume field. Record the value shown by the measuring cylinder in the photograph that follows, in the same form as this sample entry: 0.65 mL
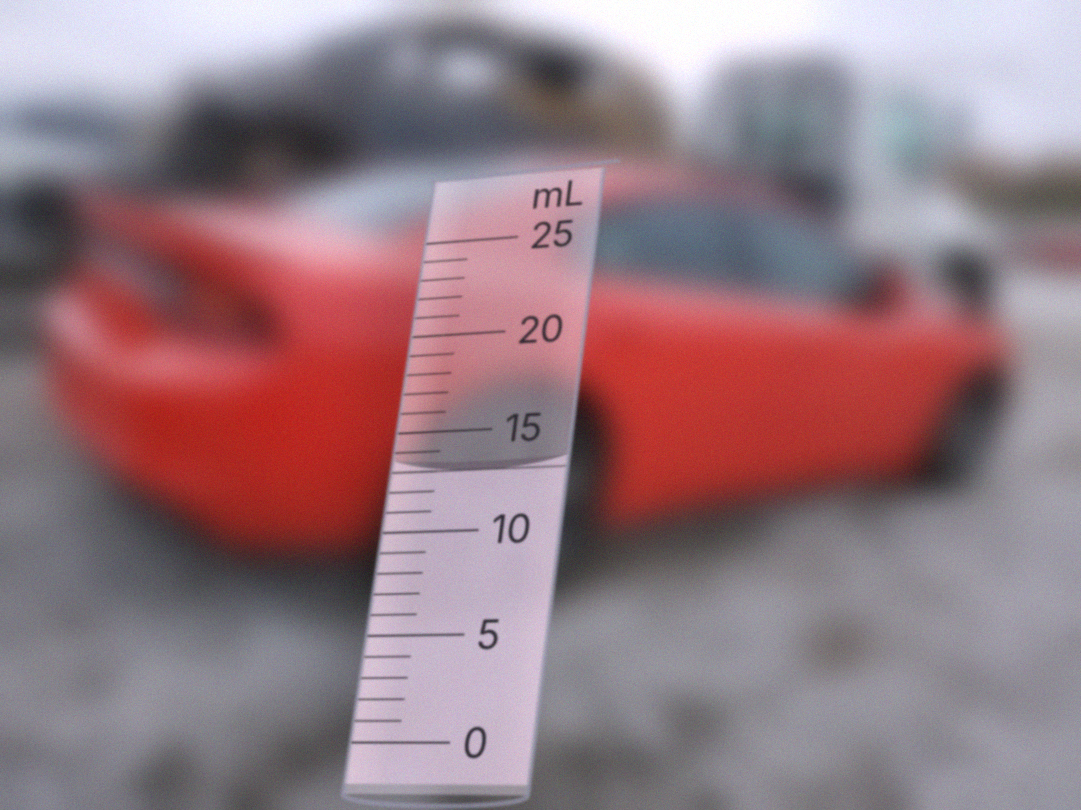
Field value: 13 mL
